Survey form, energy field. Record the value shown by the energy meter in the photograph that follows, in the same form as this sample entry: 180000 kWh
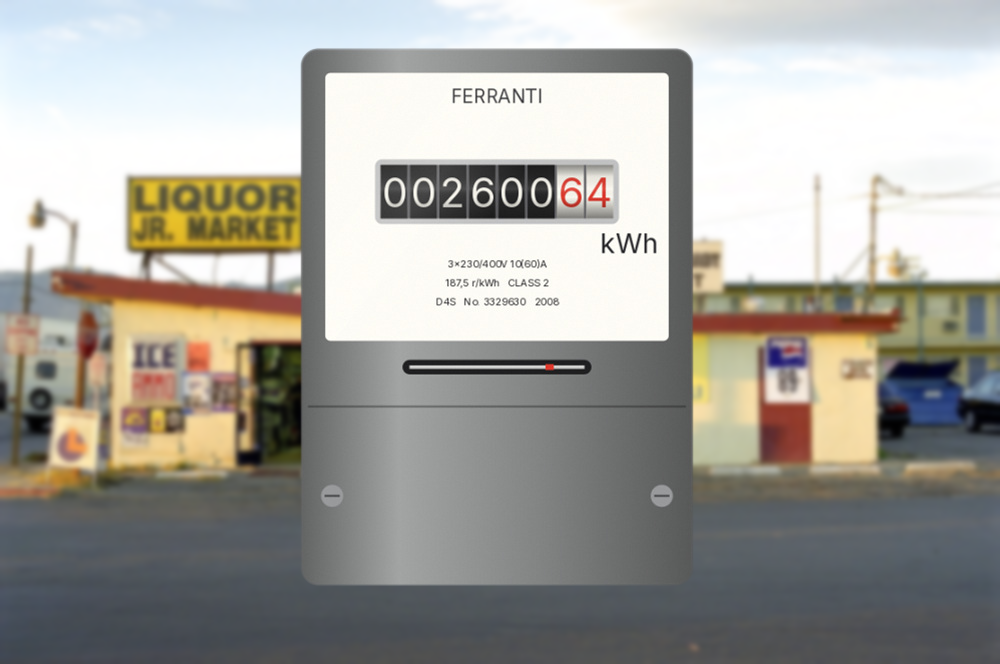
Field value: 2600.64 kWh
